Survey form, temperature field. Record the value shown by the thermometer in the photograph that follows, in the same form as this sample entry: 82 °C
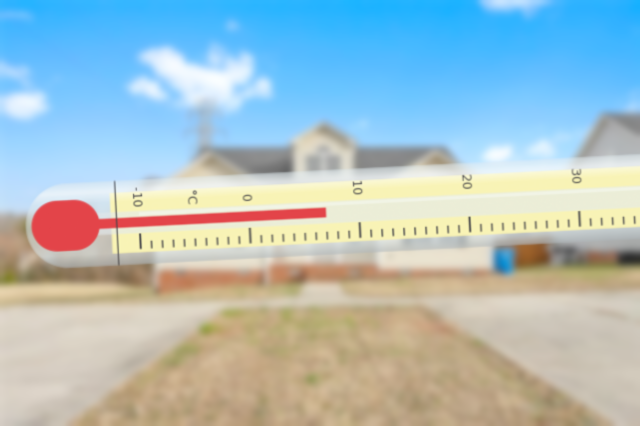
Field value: 7 °C
